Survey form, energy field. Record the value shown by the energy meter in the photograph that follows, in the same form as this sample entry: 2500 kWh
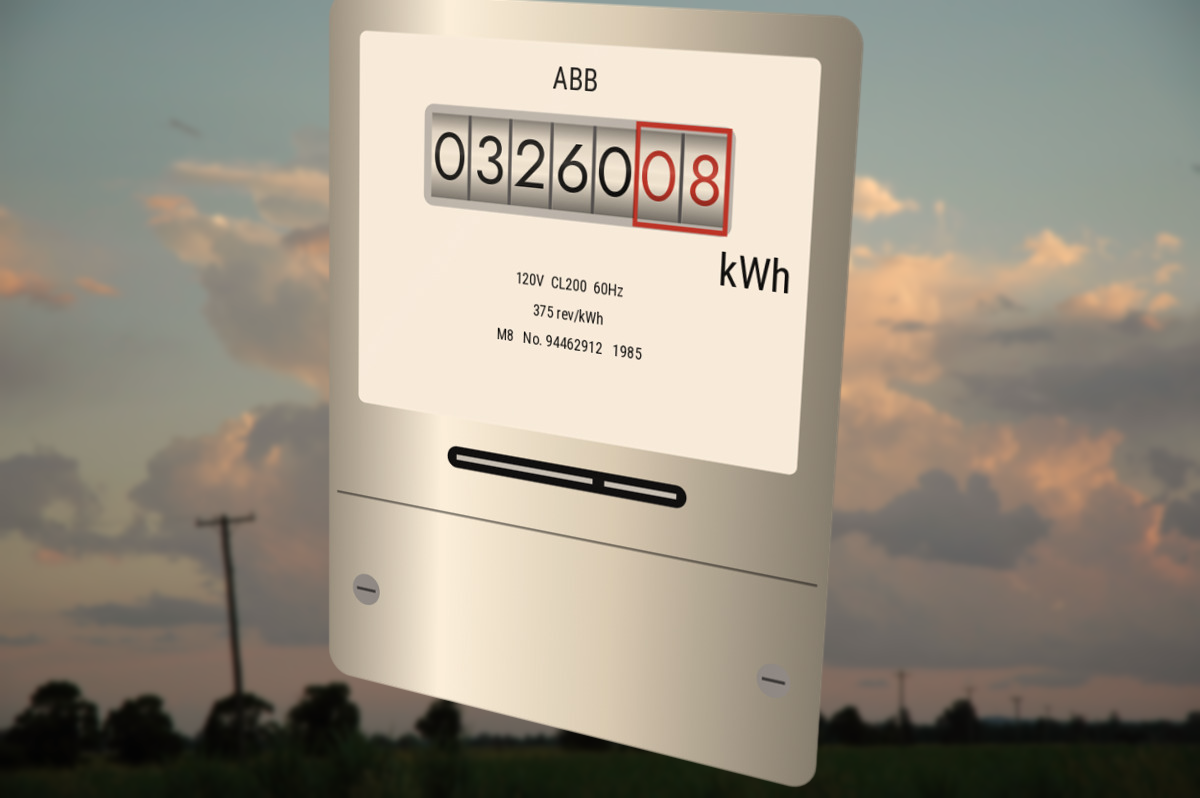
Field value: 3260.08 kWh
